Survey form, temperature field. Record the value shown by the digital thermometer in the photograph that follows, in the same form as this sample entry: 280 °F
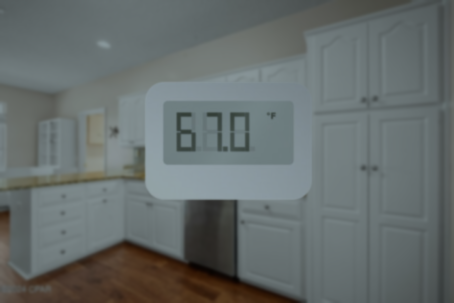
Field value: 67.0 °F
